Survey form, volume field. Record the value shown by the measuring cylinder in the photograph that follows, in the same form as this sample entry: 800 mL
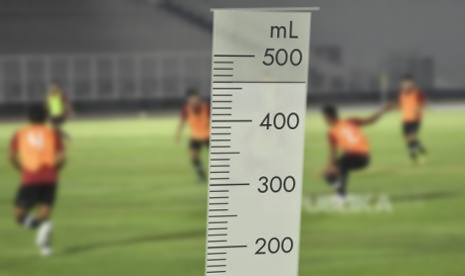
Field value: 460 mL
